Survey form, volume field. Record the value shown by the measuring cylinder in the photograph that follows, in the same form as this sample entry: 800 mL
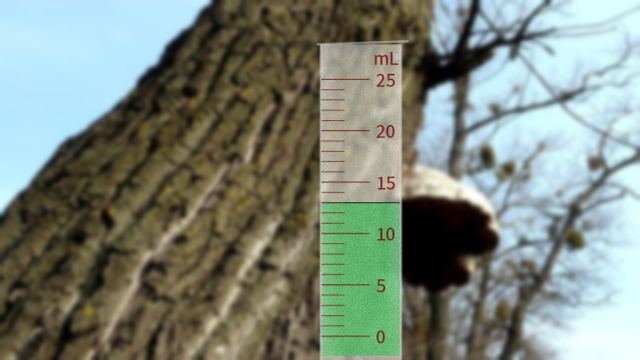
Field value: 13 mL
